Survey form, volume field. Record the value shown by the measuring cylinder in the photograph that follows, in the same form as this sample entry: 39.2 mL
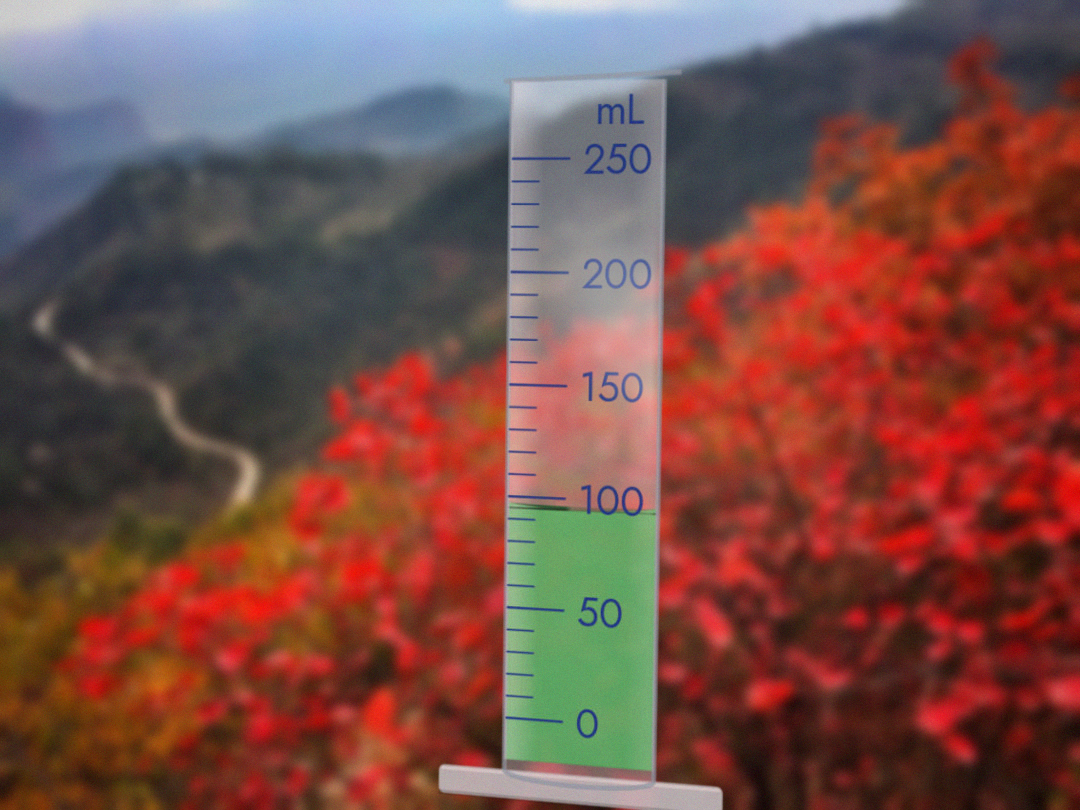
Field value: 95 mL
